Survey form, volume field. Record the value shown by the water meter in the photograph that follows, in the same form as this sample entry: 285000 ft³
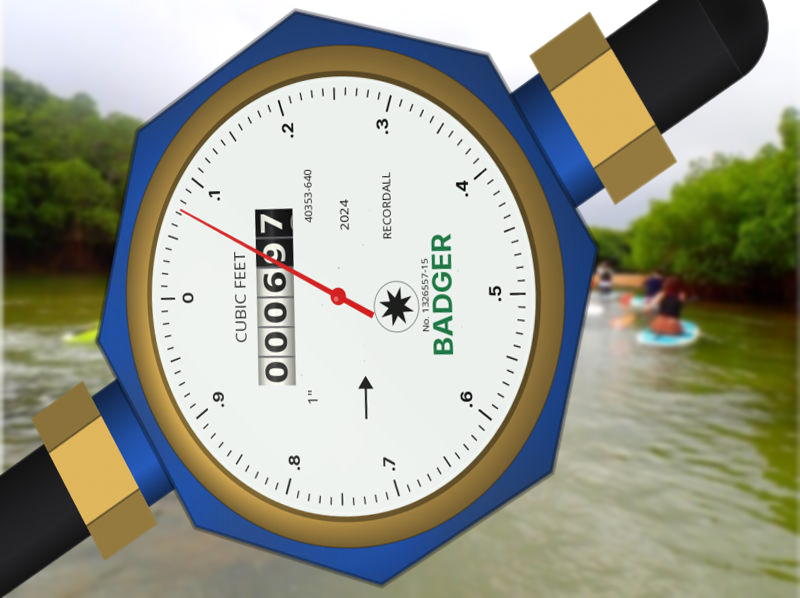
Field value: 697.07 ft³
